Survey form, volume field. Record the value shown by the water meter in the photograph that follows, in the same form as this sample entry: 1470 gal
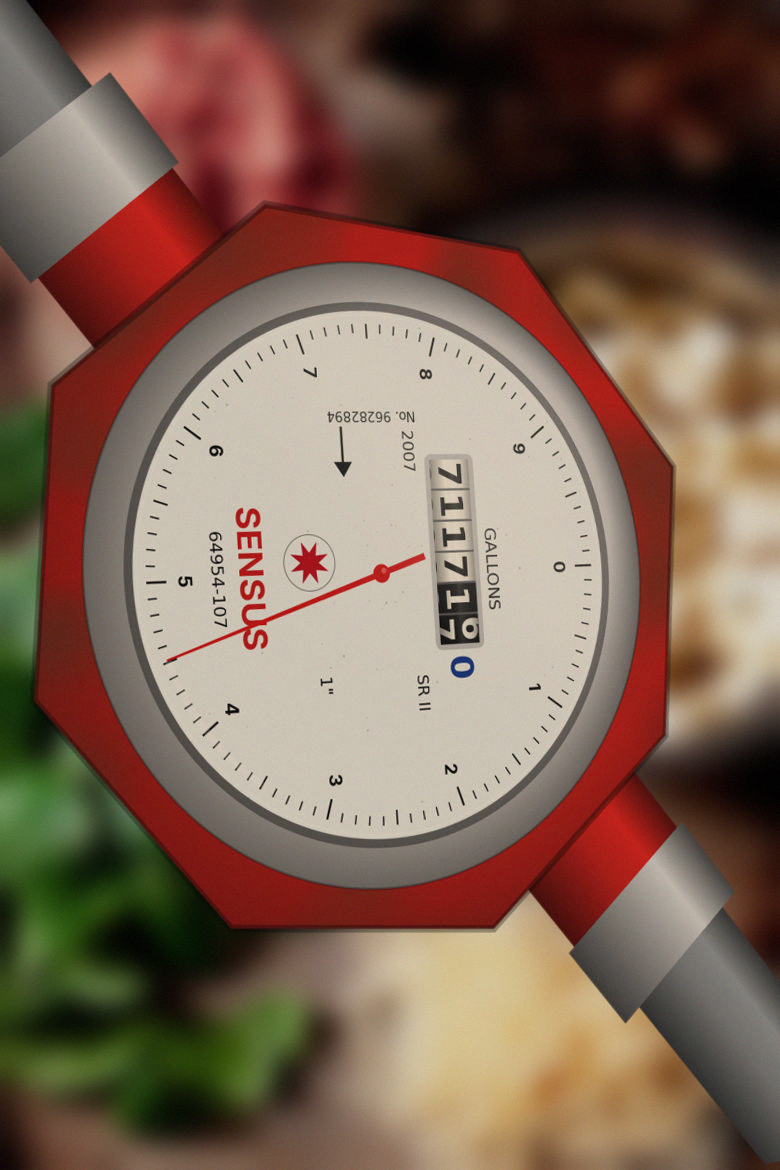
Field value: 7117164.5 gal
